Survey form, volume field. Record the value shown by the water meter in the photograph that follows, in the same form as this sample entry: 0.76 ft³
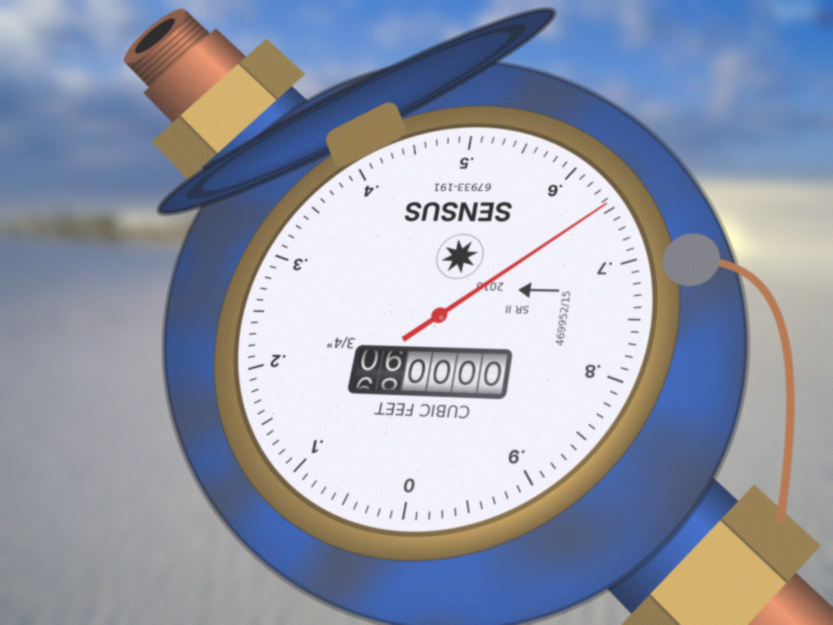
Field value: 89.64 ft³
